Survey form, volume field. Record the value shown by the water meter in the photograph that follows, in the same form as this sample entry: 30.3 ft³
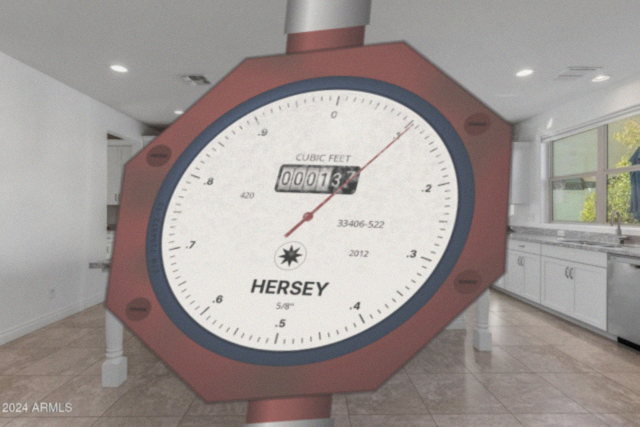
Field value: 137.10 ft³
